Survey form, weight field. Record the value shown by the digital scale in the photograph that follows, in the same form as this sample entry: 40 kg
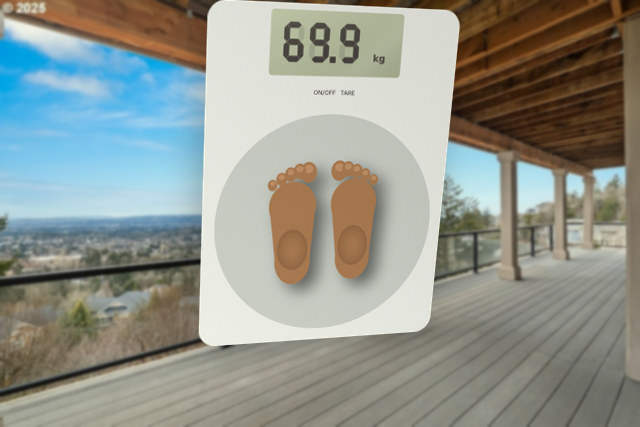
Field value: 69.9 kg
